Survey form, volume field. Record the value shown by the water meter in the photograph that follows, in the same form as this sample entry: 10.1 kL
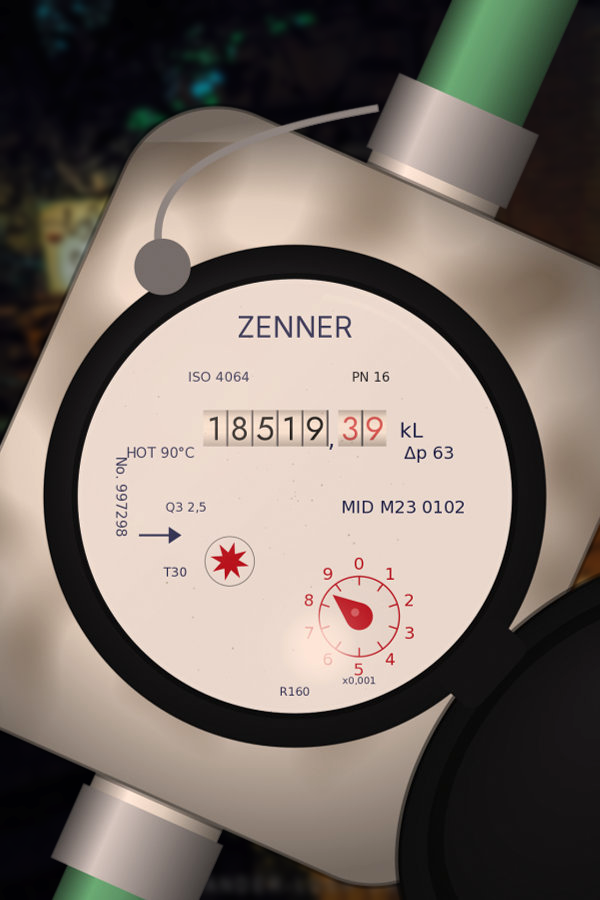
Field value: 18519.398 kL
